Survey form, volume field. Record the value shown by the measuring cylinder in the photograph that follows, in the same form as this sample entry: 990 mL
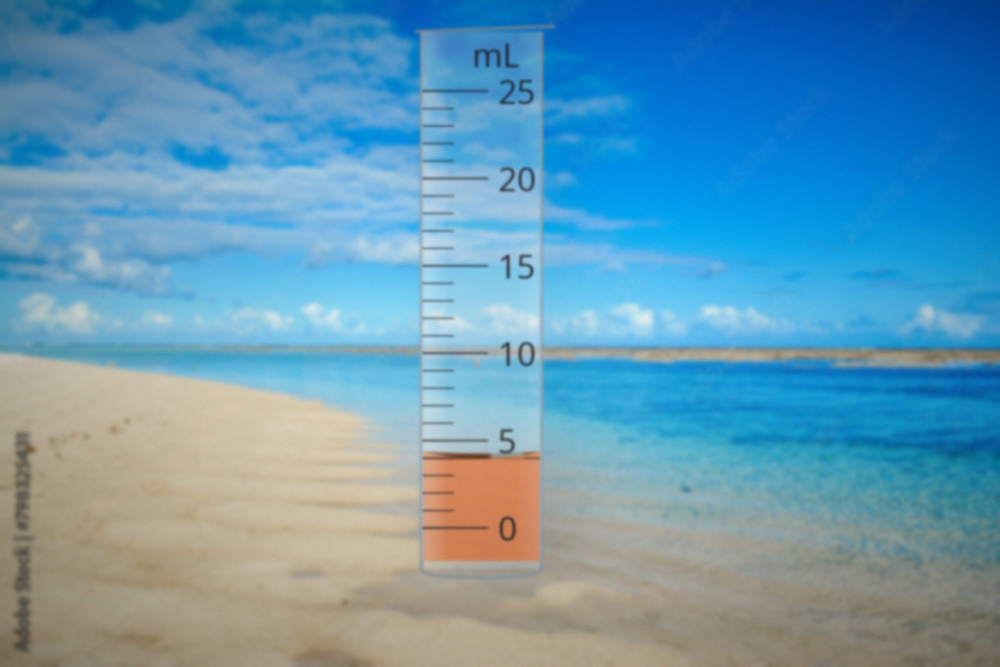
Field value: 4 mL
